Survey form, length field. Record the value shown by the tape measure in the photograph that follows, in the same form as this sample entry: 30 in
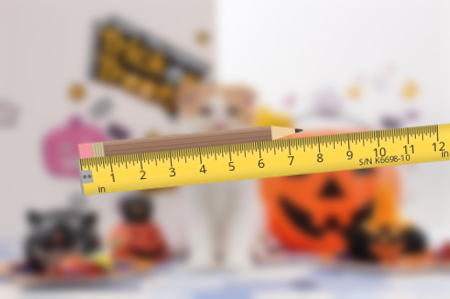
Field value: 7.5 in
